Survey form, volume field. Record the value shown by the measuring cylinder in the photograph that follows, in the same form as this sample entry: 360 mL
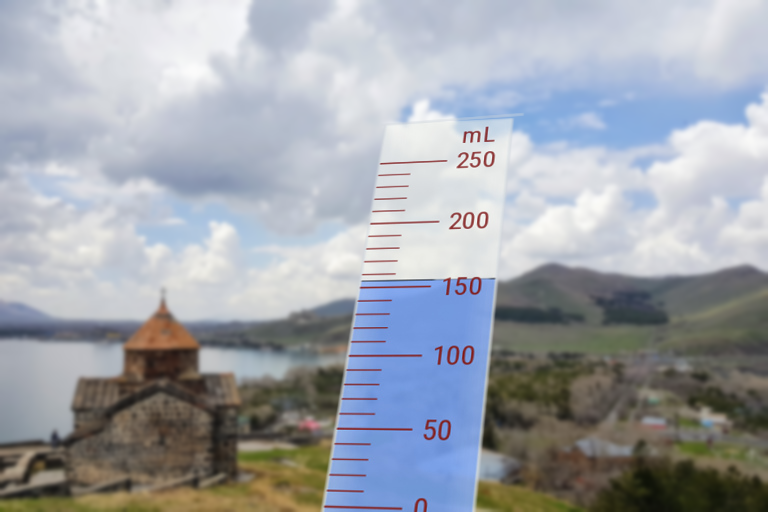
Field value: 155 mL
